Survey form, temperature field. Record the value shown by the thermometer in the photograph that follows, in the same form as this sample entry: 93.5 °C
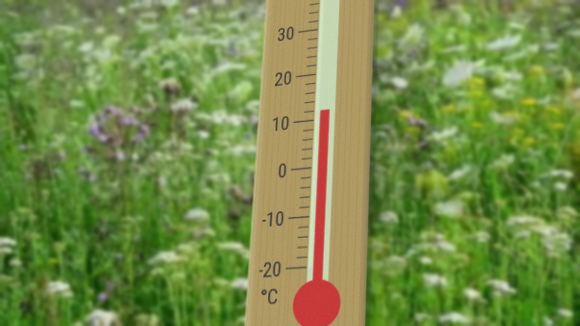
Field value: 12 °C
